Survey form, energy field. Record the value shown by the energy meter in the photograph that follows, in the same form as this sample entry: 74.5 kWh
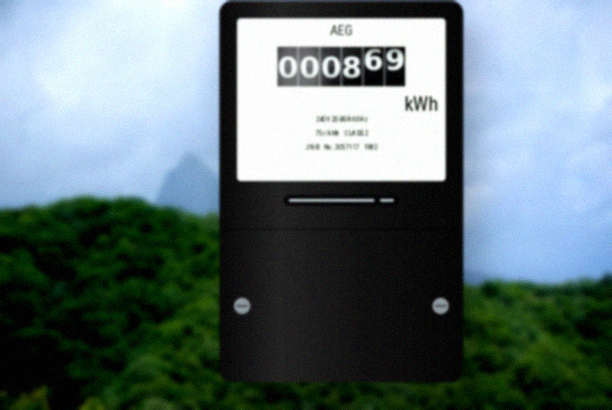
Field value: 869 kWh
